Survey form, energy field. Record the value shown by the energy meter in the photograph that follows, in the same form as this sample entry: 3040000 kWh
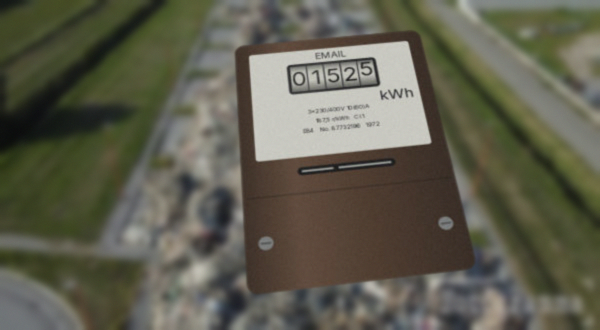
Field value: 1525 kWh
